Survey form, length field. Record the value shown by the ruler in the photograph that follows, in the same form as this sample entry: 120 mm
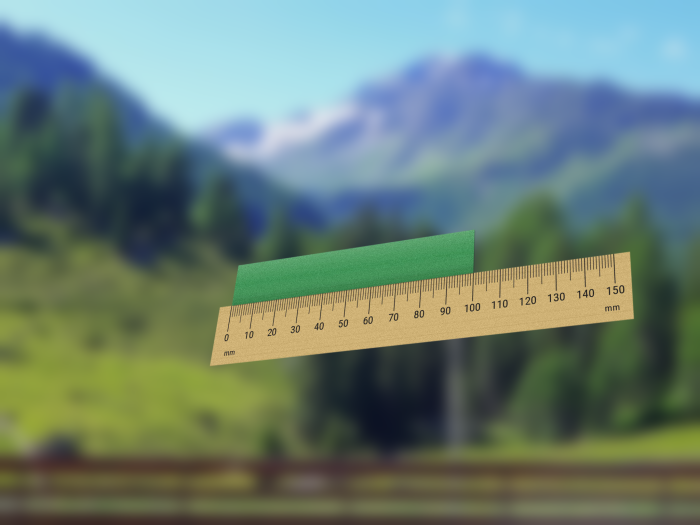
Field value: 100 mm
